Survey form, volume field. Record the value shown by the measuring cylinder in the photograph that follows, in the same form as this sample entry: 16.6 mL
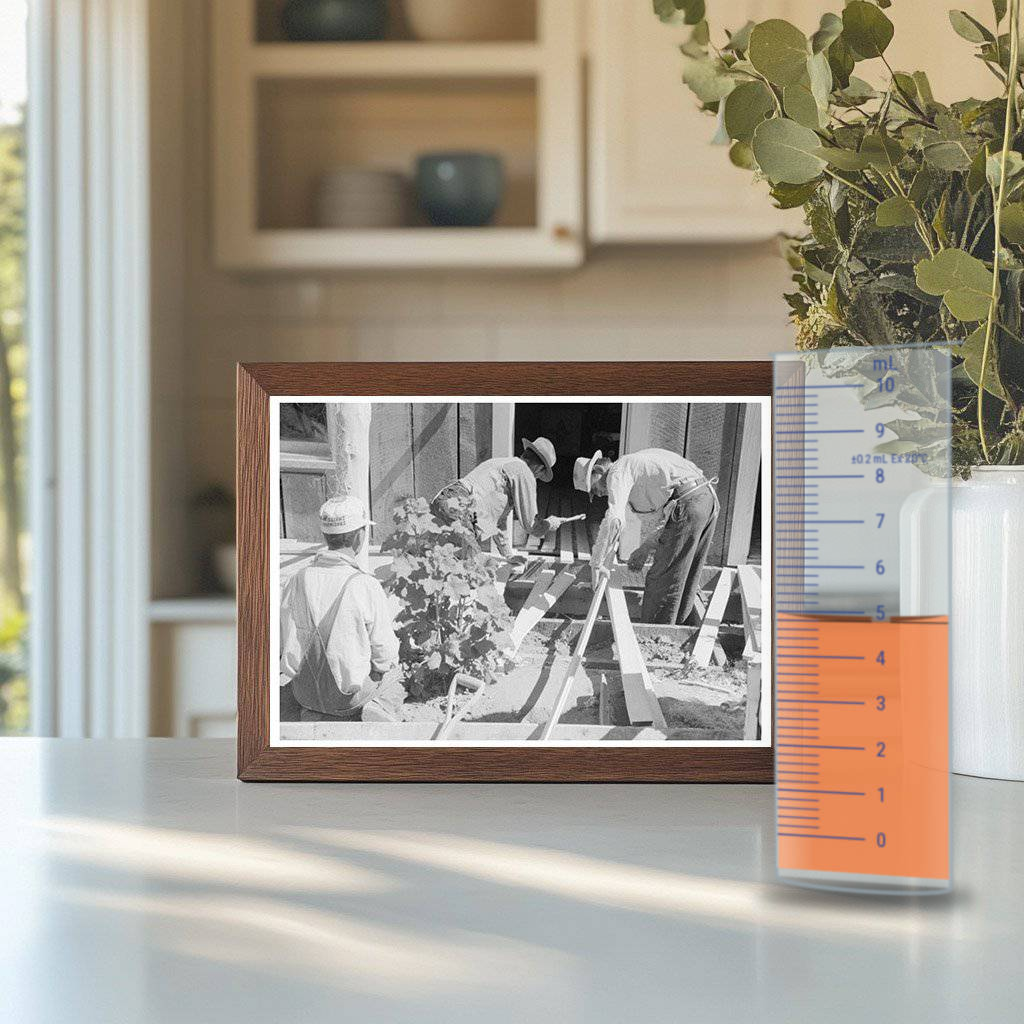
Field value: 4.8 mL
